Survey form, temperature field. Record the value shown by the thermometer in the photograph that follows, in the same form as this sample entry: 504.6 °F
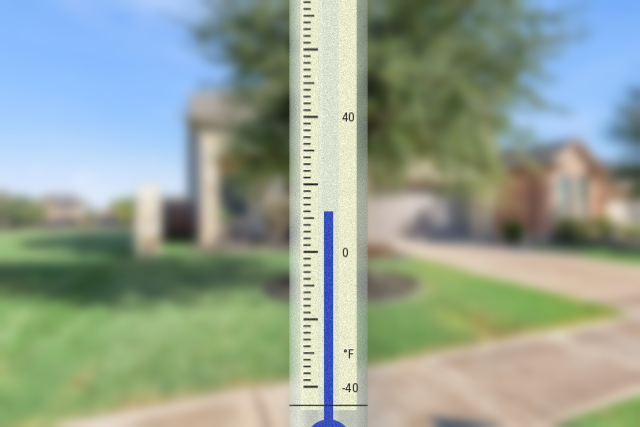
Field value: 12 °F
